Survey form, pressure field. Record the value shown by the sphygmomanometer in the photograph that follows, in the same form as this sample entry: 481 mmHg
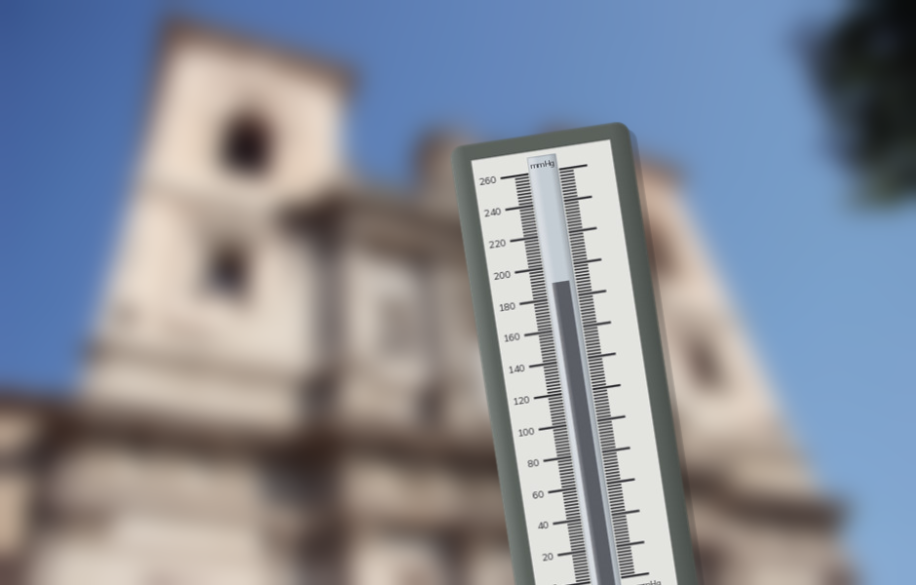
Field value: 190 mmHg
